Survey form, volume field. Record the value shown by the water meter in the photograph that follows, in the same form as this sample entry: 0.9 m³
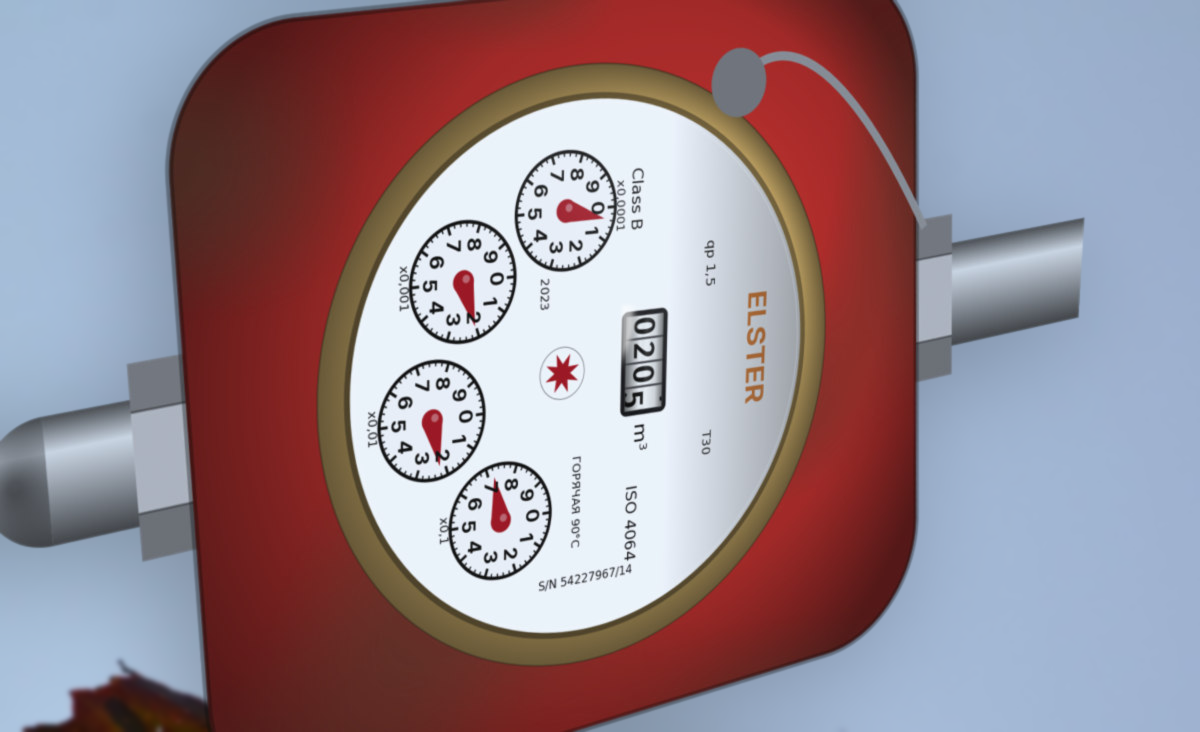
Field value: 204.7220 m³
